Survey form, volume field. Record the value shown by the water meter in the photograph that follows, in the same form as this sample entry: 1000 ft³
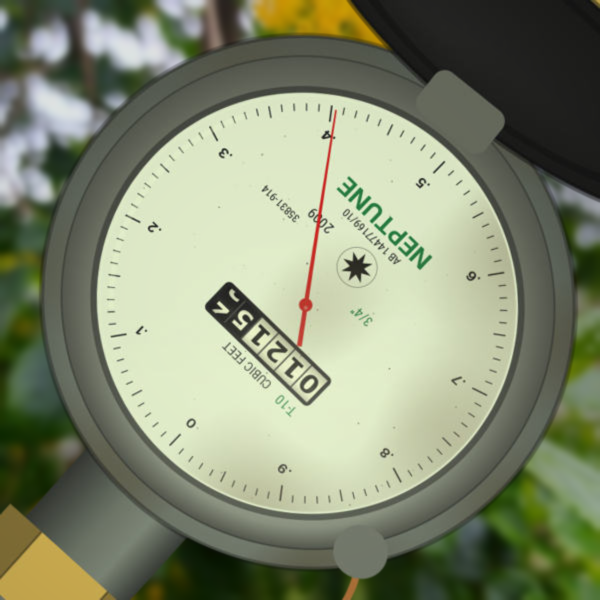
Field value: 12152.40 ft³
